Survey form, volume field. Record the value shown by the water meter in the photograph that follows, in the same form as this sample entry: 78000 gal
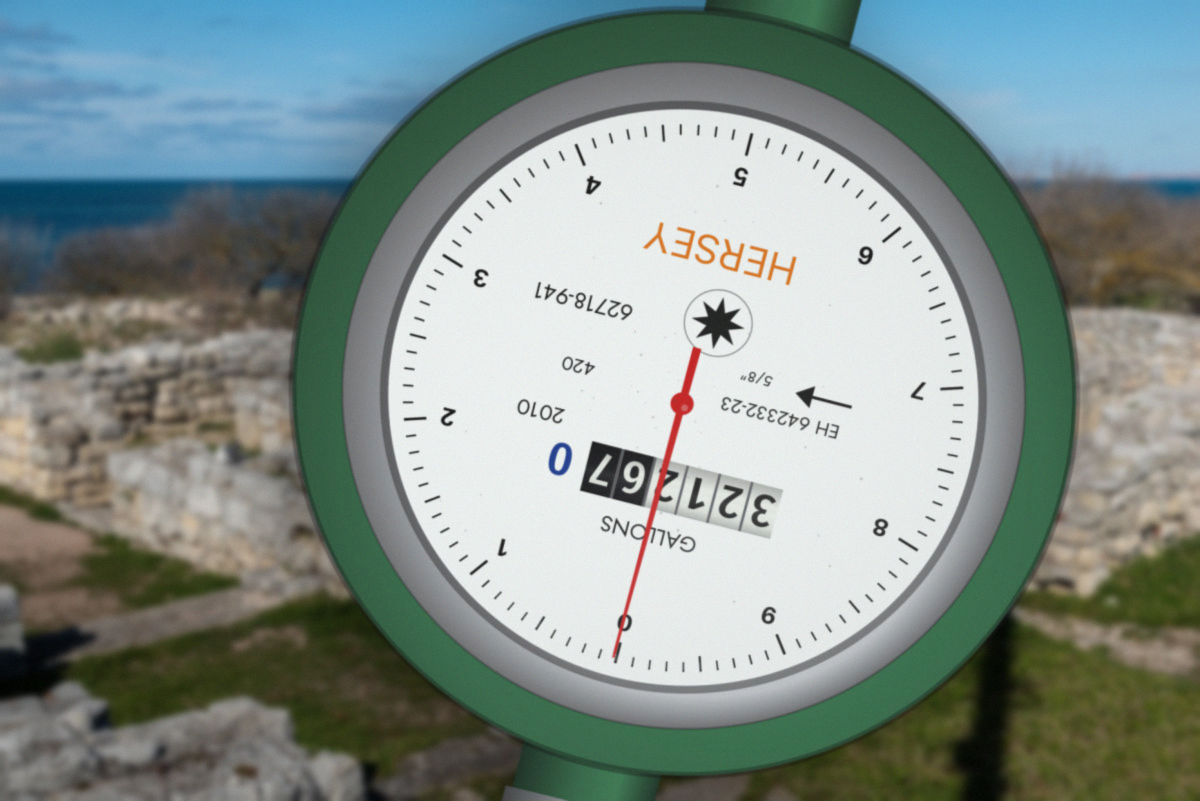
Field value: 3212670.0 gal
